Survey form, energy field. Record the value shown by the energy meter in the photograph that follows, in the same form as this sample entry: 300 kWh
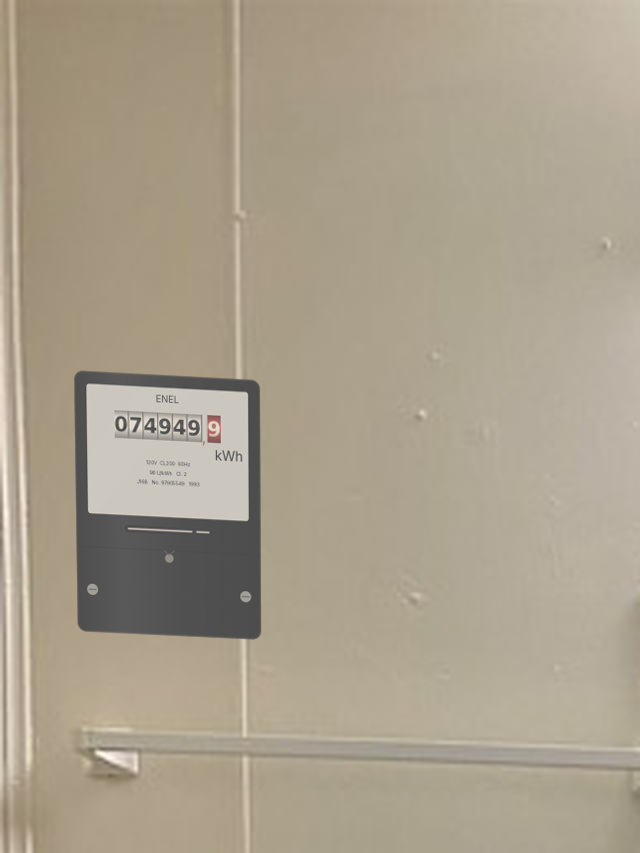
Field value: 74949.9 kWh
